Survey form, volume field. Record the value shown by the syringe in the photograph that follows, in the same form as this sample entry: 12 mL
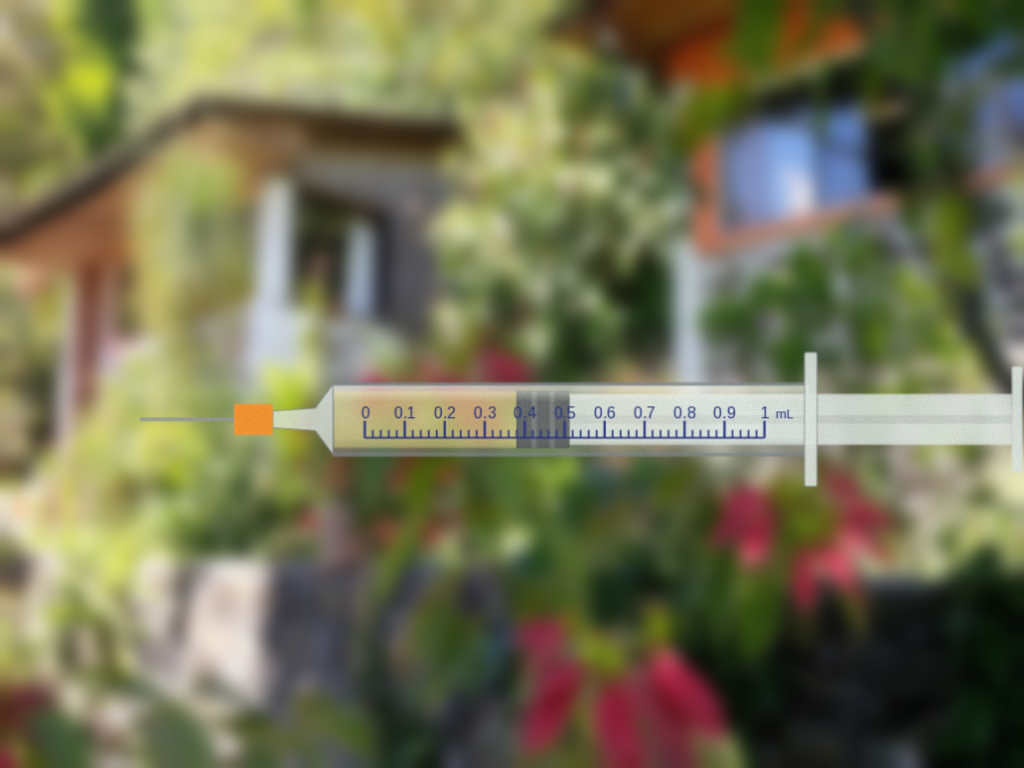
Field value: 0.38 mL
